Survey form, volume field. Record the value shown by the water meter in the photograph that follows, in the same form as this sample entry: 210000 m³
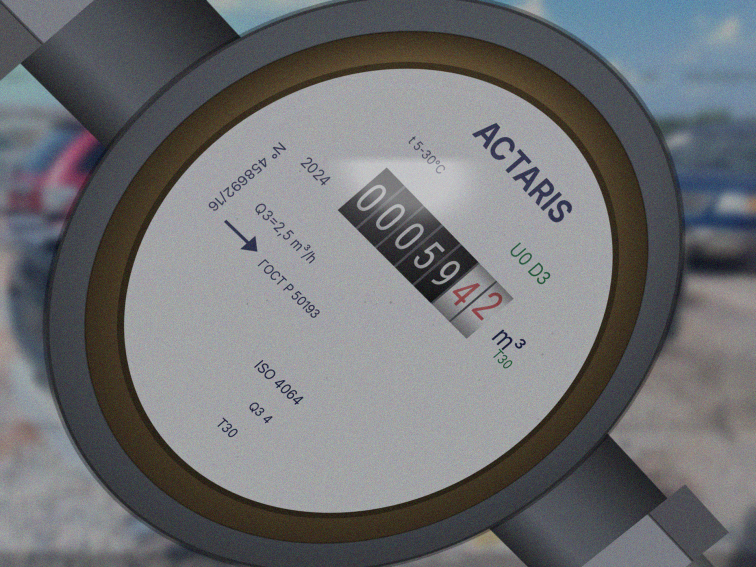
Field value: 59.42 m³
